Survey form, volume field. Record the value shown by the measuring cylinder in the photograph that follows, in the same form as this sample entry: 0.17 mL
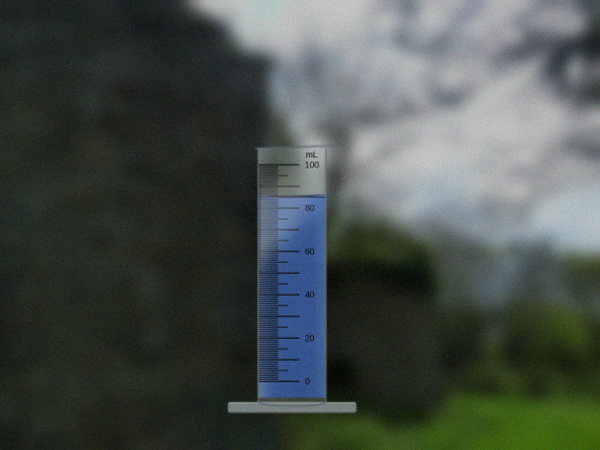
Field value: 85 mL
